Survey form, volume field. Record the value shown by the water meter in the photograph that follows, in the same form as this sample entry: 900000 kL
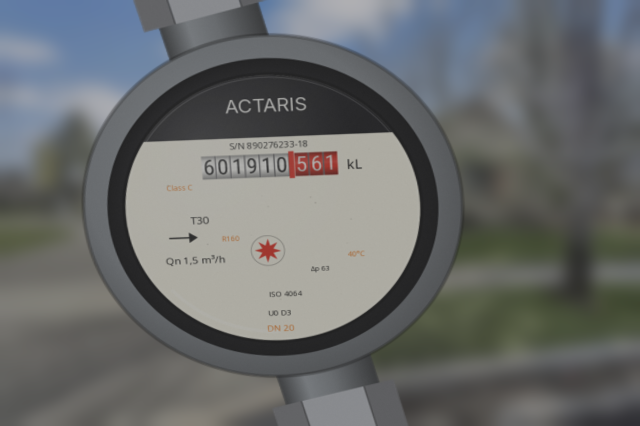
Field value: 601910.561 kL
